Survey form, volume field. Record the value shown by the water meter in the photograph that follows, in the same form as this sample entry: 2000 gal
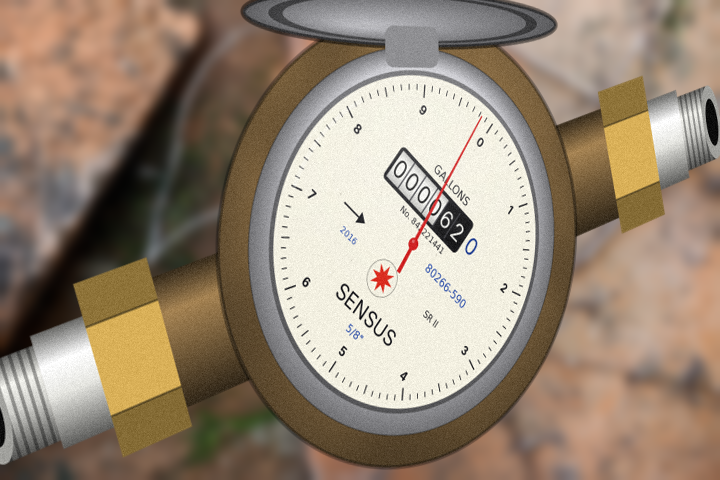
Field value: 619.8 gal
